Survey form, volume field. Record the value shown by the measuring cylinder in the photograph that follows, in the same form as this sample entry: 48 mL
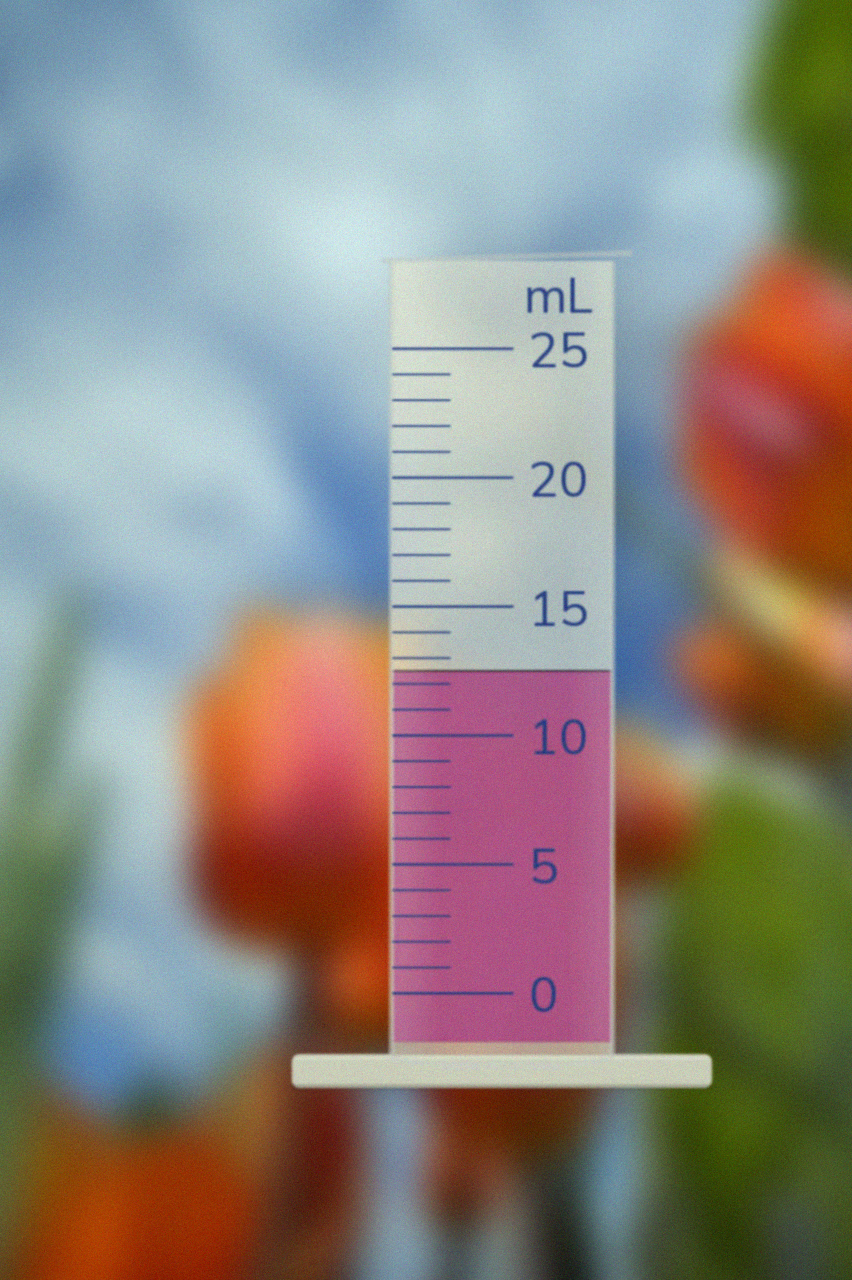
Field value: 12.5 mL
